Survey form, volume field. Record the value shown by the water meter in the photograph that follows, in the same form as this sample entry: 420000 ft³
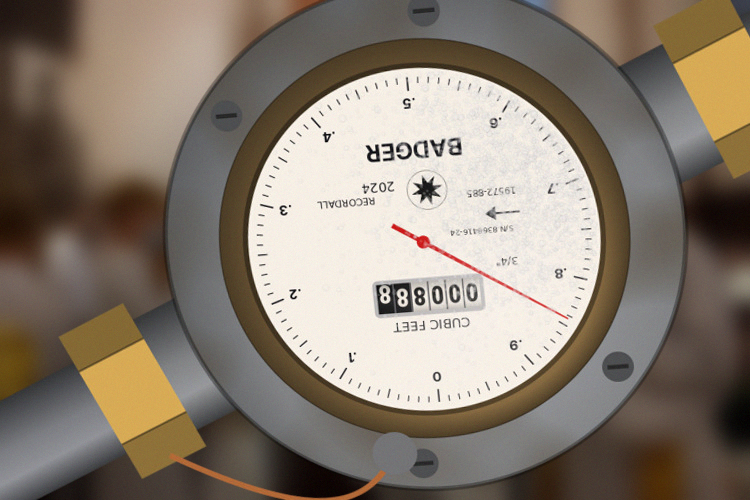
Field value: 887.84 ft³
